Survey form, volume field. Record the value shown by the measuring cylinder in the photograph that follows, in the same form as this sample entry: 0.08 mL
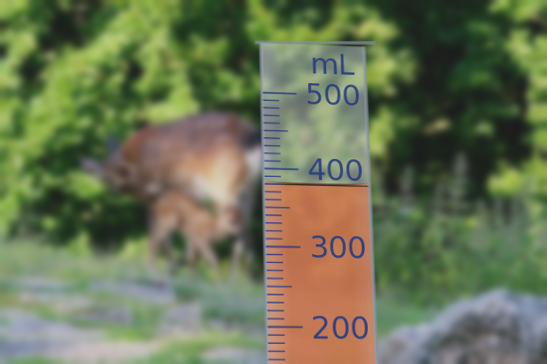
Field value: 380 mL
